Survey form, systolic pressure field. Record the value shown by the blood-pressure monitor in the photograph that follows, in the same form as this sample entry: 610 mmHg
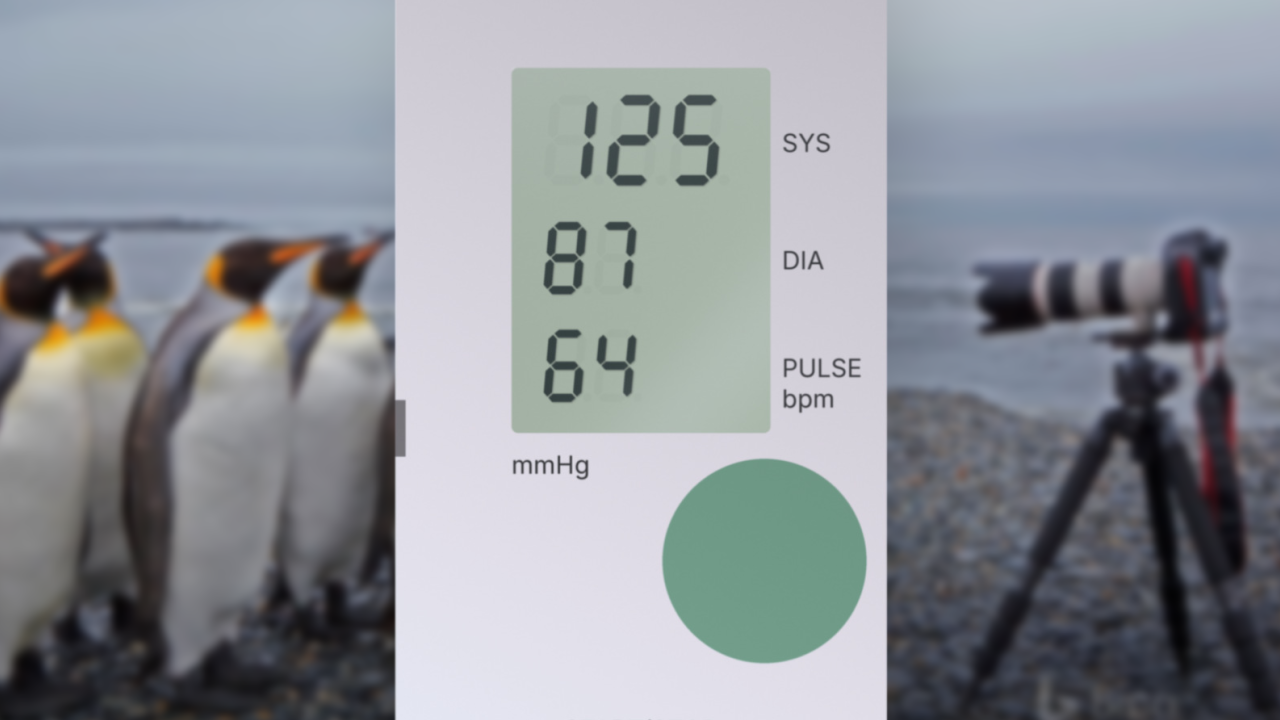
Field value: 125 mmHg
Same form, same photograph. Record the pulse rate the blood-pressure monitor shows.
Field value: 64 bpm
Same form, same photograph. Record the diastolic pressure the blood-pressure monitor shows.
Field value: 87 mmHg
